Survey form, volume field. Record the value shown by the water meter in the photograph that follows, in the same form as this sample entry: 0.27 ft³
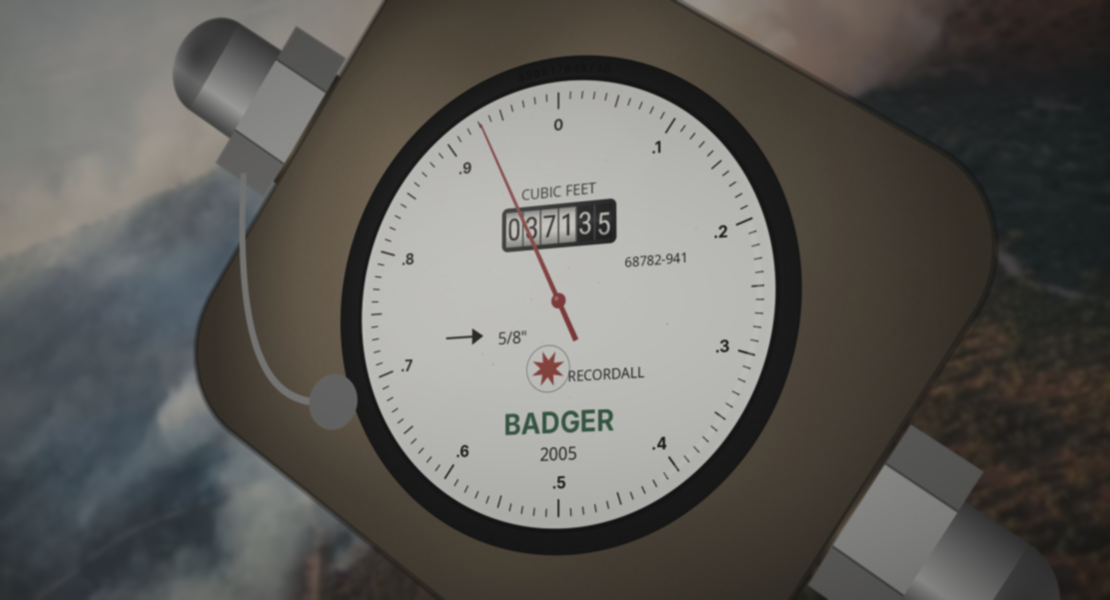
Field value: 37134.93 ft³
